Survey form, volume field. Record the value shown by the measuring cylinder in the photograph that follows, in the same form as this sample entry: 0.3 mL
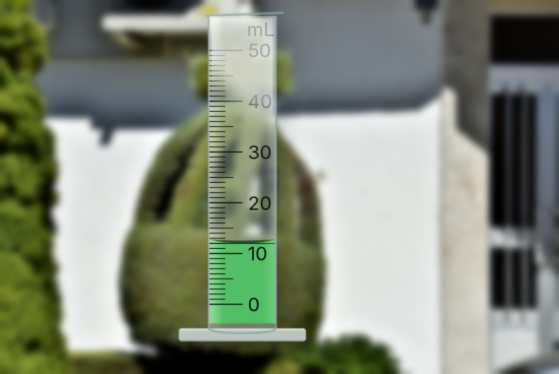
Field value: 12 mL
